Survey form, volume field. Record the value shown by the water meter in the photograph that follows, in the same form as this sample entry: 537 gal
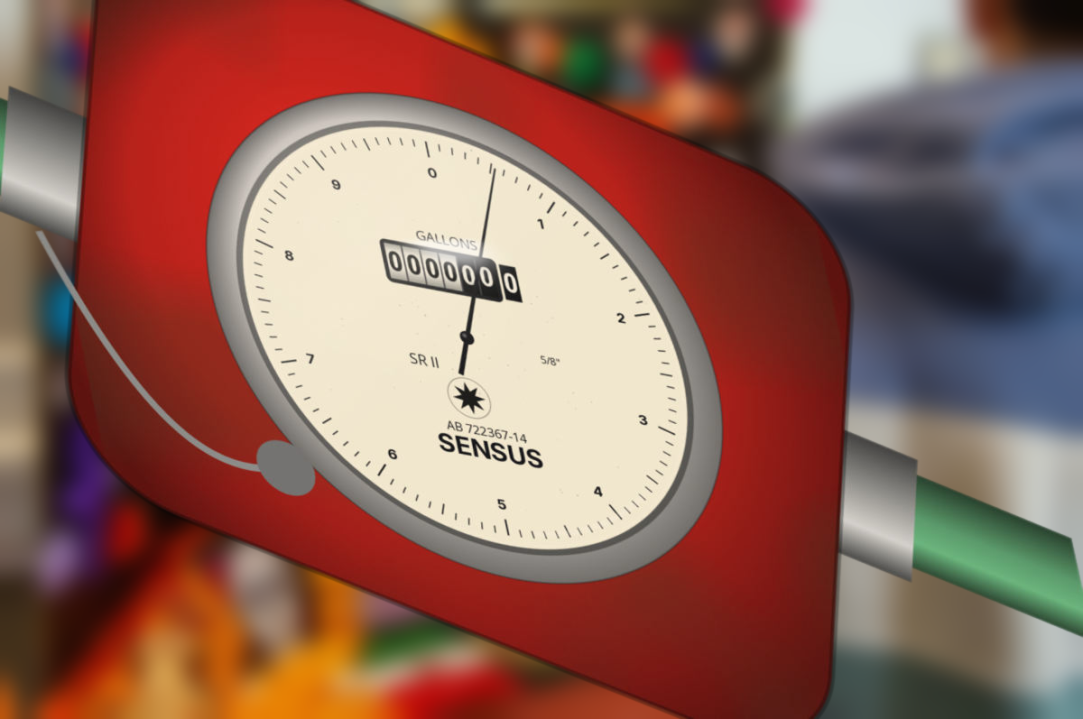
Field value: 0.5 gal
